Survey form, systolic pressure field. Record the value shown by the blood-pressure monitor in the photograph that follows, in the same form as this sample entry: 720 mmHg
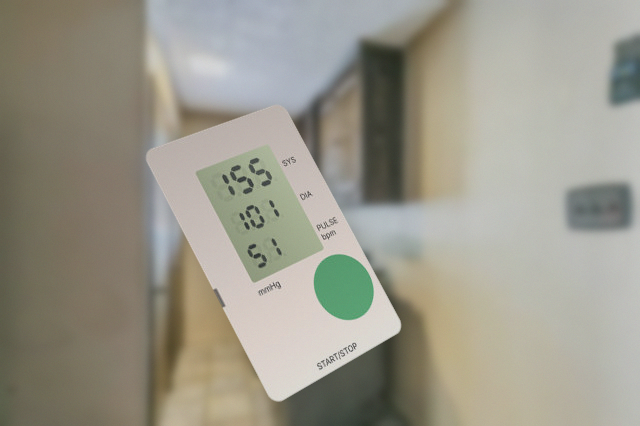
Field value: 155 mmHg
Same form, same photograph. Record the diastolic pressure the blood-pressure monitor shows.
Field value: 101 mmHg
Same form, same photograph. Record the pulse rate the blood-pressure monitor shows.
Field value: 51 bpm
